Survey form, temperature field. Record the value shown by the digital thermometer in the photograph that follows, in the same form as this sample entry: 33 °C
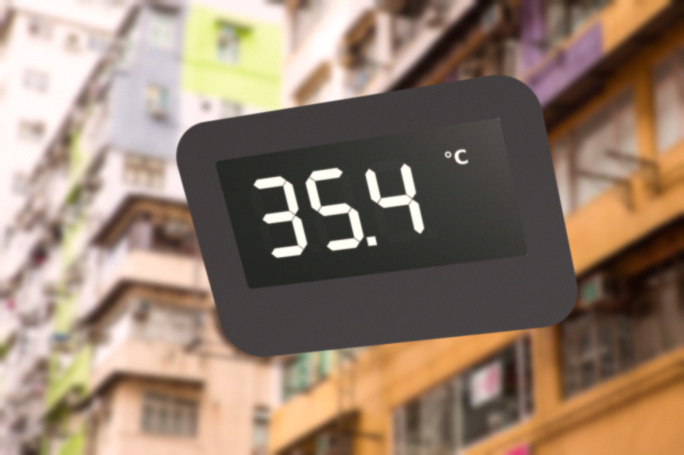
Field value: 35.4 °C
